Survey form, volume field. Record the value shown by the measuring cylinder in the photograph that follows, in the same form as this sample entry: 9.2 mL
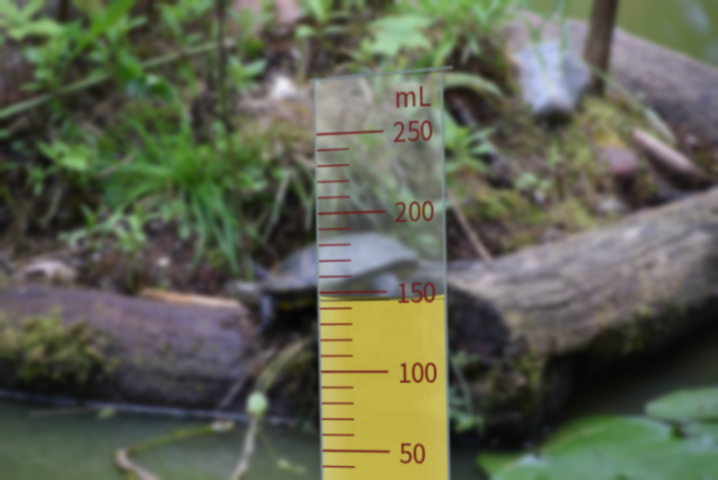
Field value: 145 mL
